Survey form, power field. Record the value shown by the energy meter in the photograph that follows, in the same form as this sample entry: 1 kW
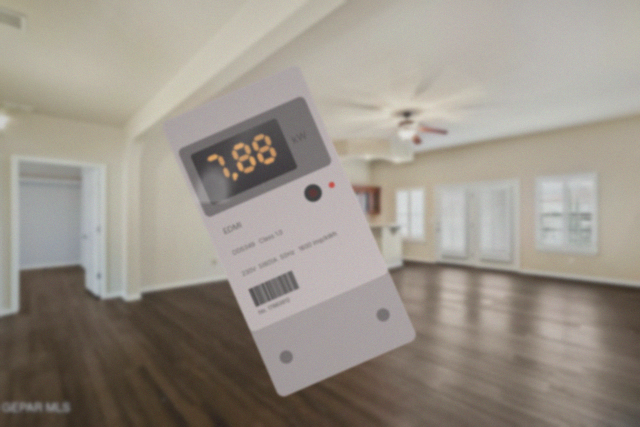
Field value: 7.88 kW
